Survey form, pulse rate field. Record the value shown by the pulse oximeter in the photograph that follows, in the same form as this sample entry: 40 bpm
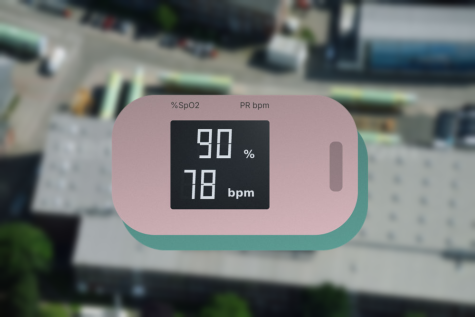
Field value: 78 bpm
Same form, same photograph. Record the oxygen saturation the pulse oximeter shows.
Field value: 90 %
